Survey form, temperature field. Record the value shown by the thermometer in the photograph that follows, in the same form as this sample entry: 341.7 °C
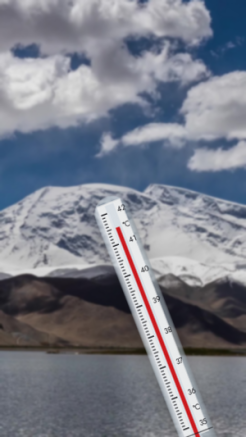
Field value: 41.5 °C
